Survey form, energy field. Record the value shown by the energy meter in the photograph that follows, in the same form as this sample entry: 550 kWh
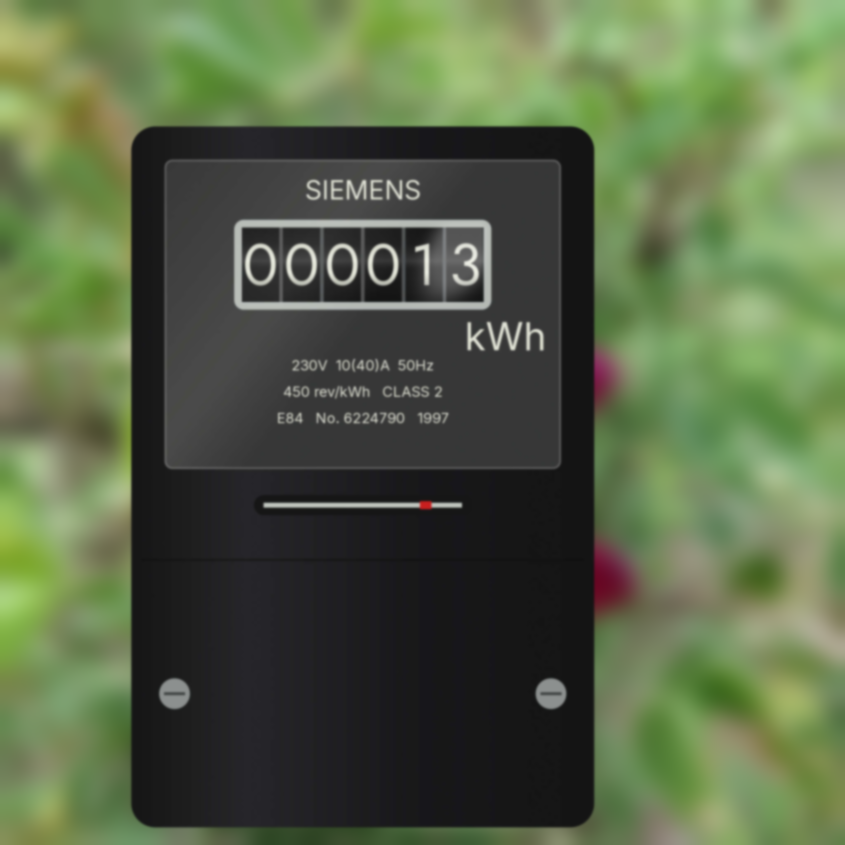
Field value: 13 kWh
